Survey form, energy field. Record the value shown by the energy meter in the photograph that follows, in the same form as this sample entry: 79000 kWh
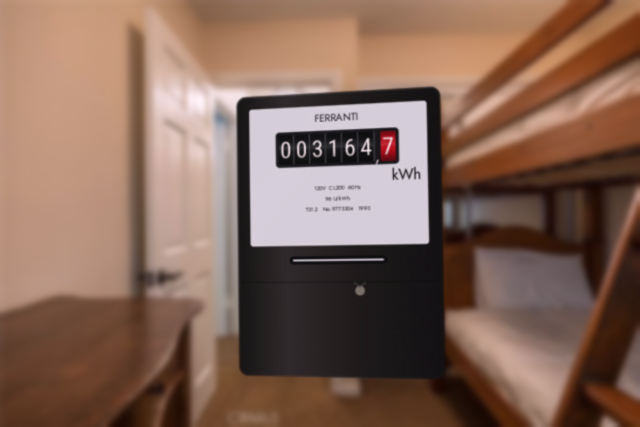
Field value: 3164.7 kWh
